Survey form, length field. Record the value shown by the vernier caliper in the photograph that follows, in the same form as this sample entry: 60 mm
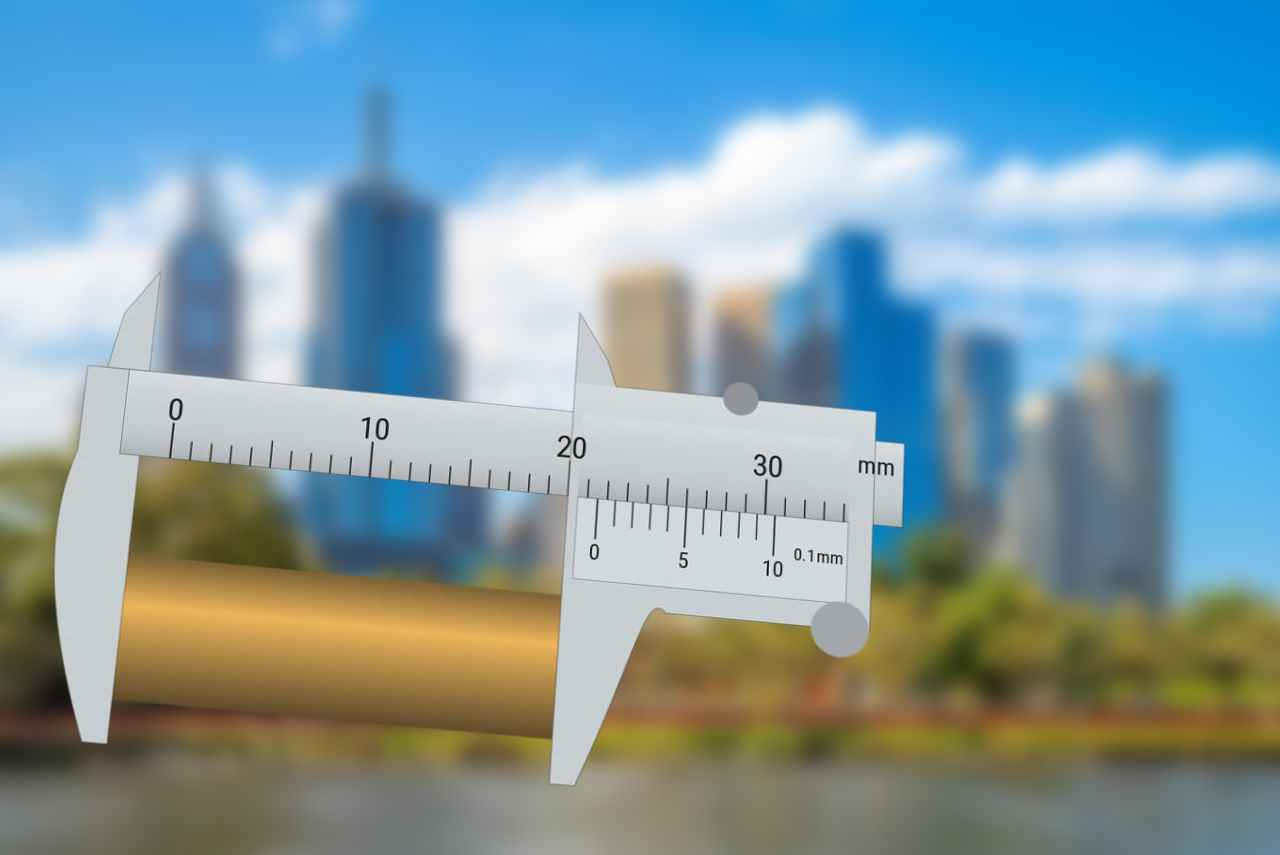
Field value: 21.5 mm
